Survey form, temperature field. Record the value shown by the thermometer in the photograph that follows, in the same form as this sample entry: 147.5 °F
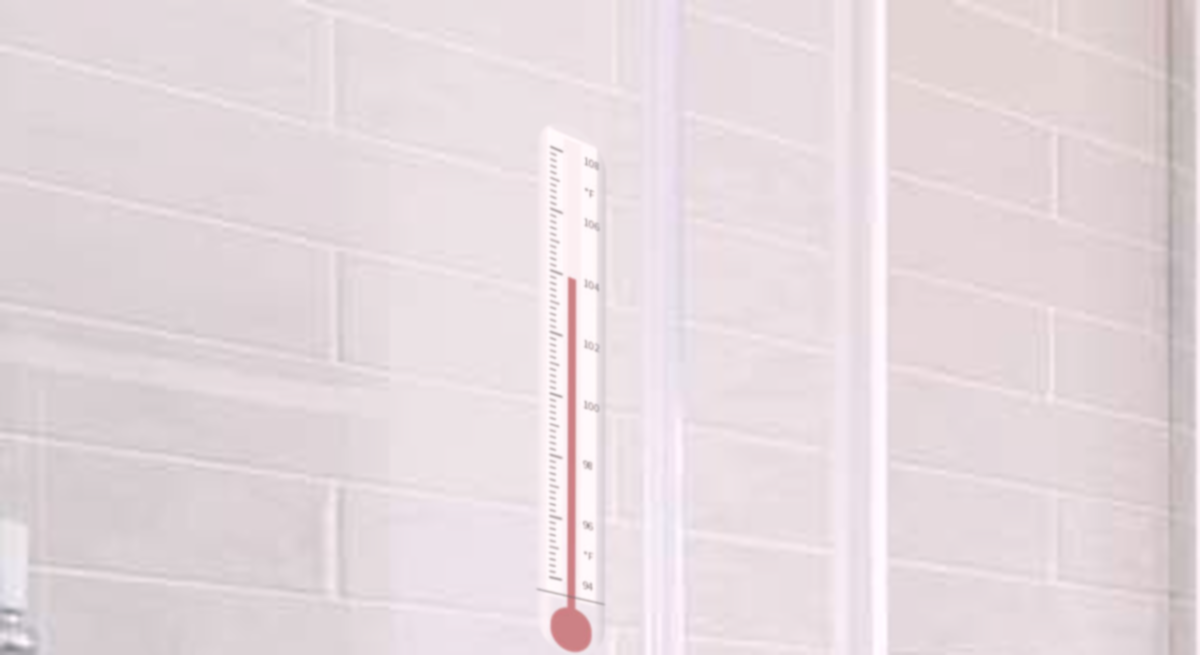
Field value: 104 °F
